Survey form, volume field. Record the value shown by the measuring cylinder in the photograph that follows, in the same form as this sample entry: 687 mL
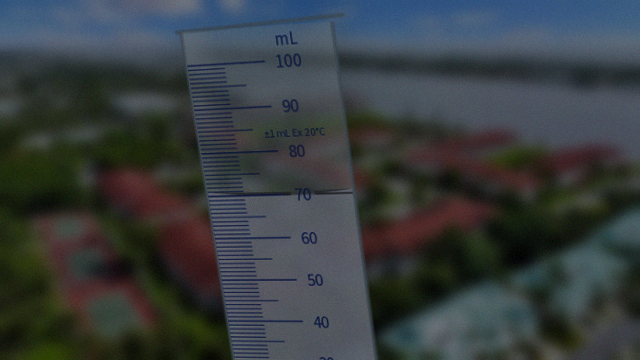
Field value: 70 mL
